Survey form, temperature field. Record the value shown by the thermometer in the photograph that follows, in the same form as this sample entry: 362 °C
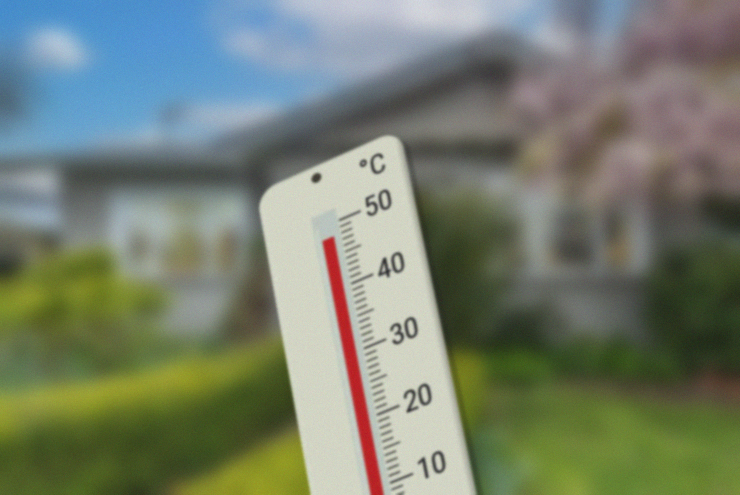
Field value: 48 °C
